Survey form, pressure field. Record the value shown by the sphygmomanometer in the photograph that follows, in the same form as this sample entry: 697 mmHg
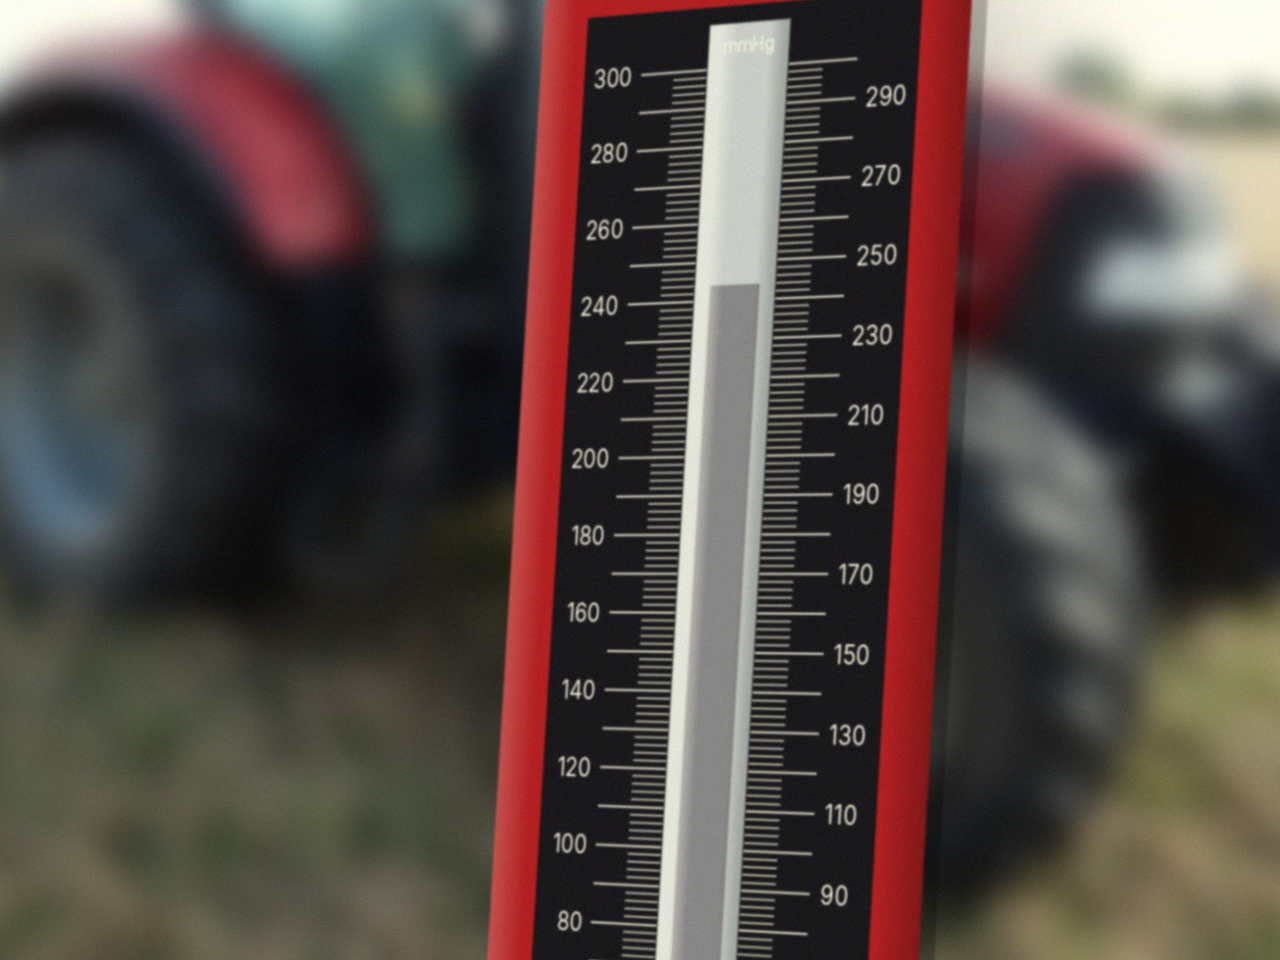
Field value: 244 mmHg
